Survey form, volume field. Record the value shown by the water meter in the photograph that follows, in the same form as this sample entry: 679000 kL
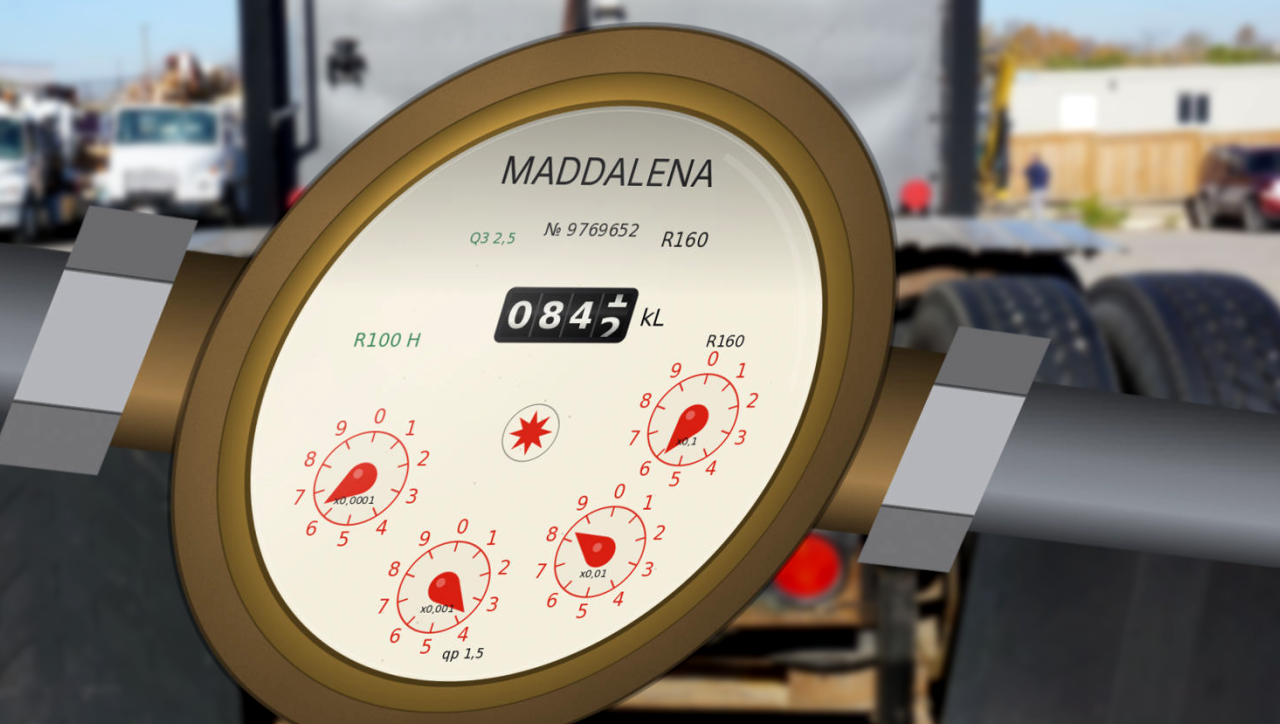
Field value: 841.5836 kL
